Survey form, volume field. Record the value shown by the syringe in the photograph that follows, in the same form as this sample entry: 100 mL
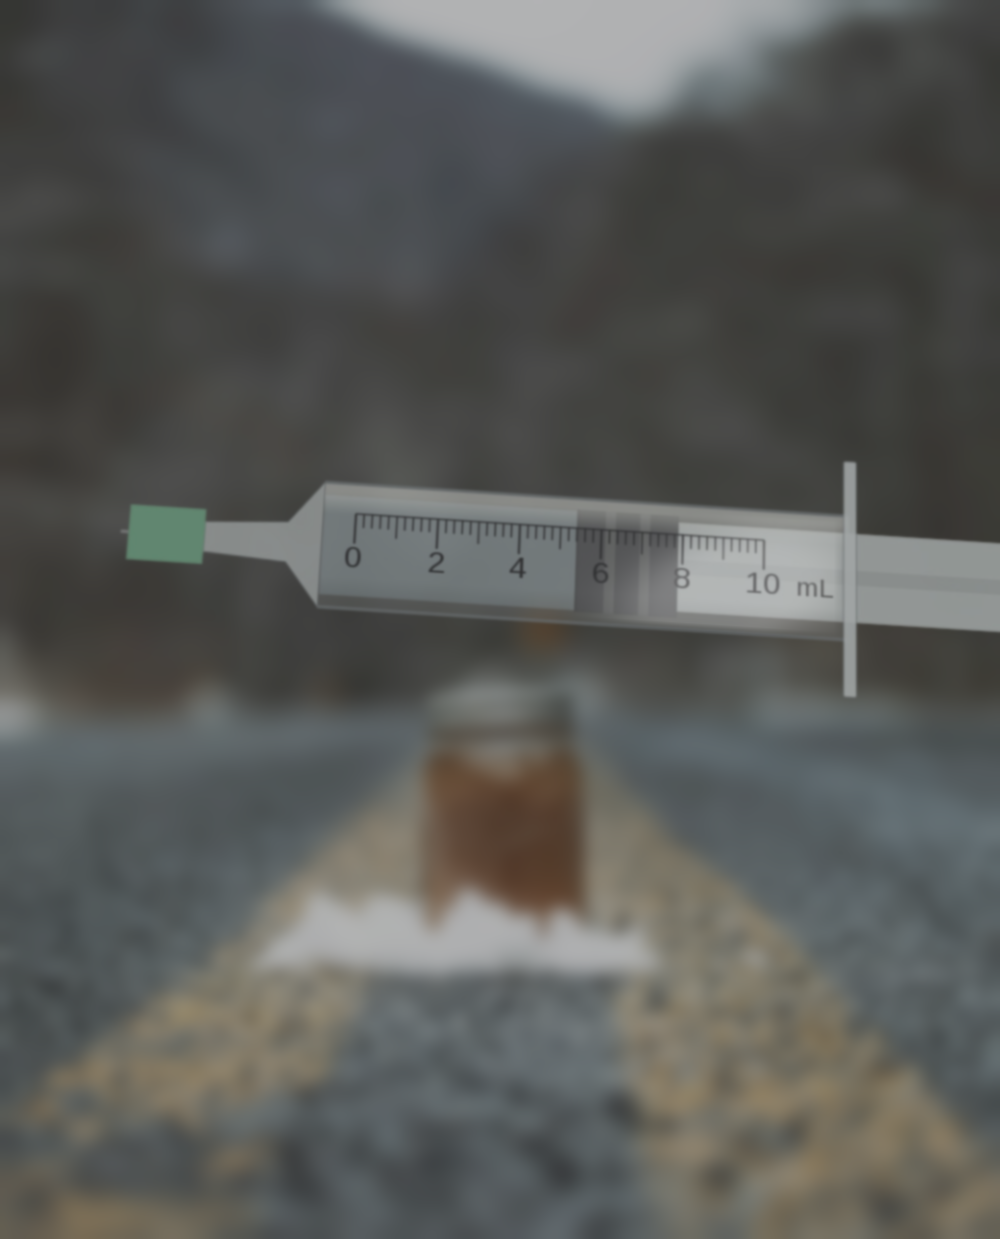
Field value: 5.4 mL
